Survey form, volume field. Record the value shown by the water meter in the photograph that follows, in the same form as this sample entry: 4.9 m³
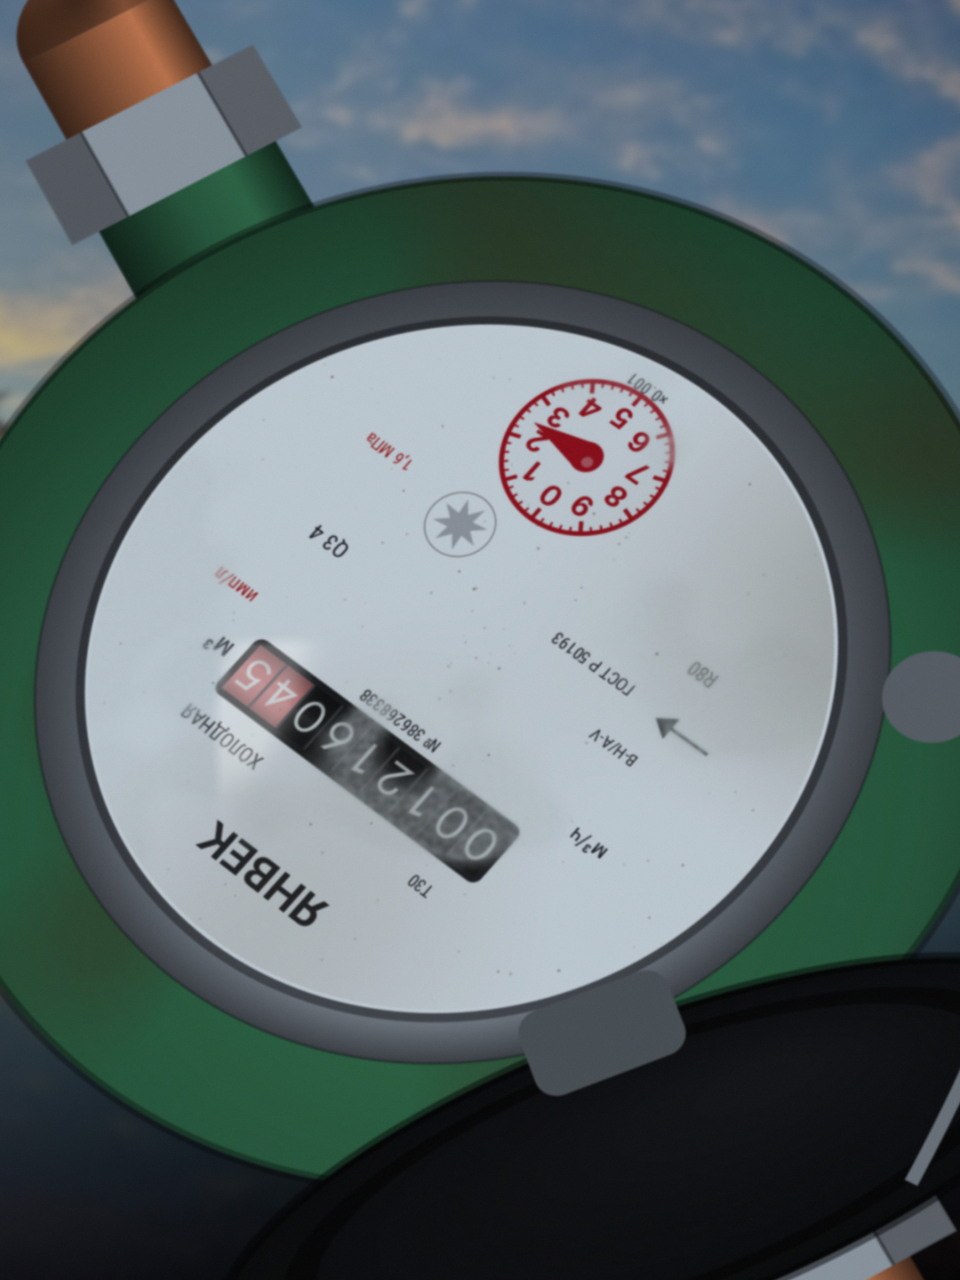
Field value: 12160.452 m³
